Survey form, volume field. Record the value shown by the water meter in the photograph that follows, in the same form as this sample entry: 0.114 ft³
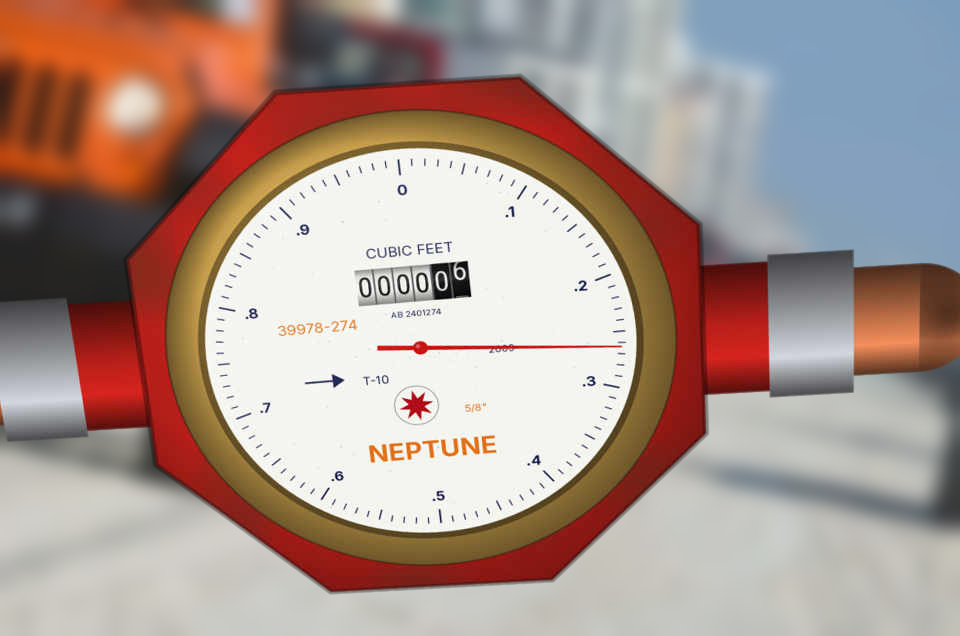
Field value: 6.26 ft³
